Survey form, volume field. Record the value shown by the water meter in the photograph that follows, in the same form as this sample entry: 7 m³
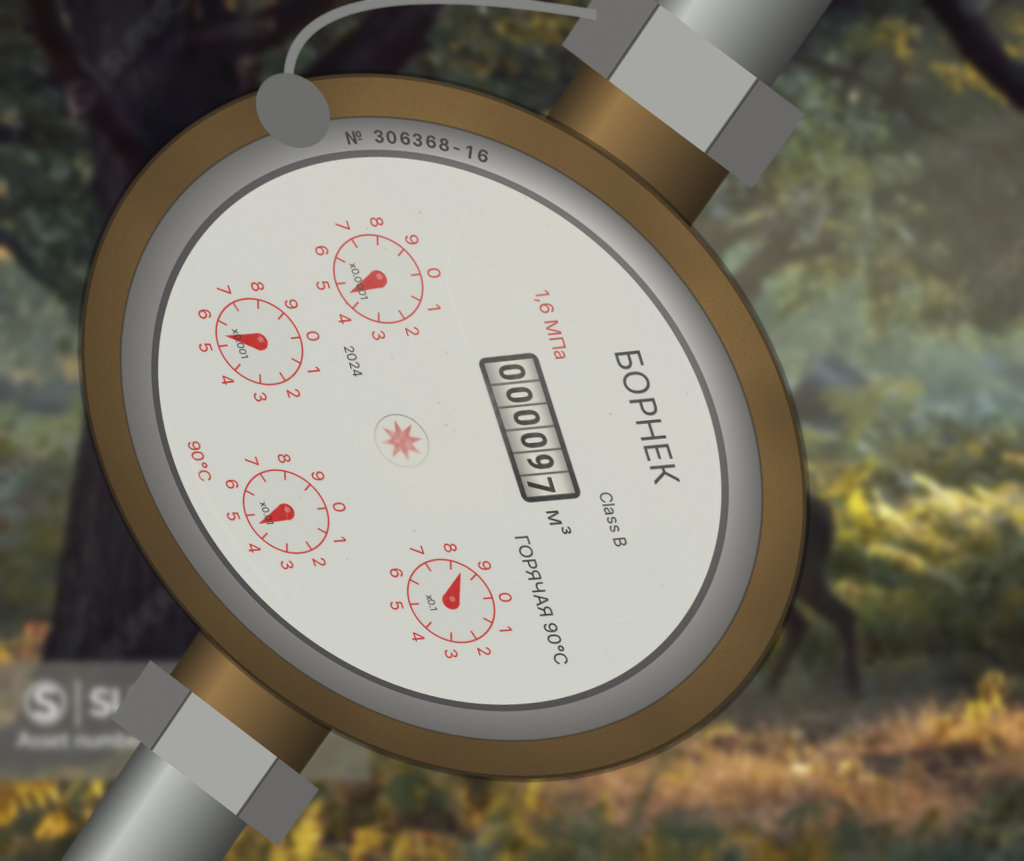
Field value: 96.8454 m³
